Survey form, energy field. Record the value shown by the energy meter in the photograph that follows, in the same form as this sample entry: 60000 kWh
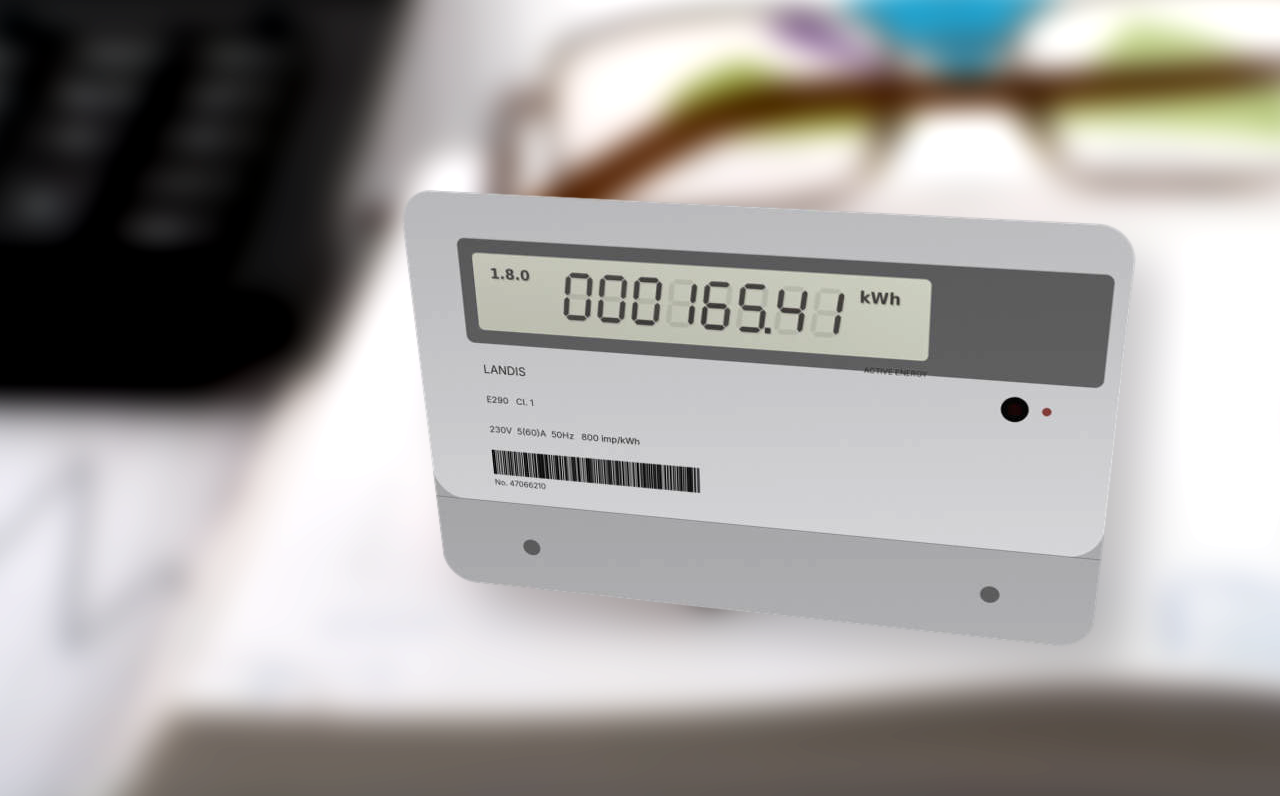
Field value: 165.41 kWh
